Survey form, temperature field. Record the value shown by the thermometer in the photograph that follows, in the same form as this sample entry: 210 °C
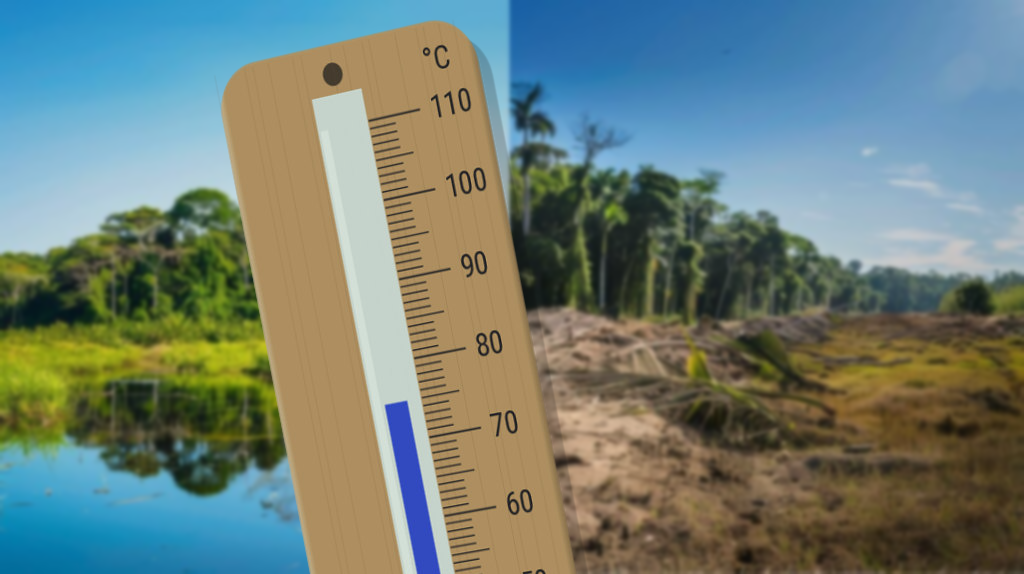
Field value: 75 °C
